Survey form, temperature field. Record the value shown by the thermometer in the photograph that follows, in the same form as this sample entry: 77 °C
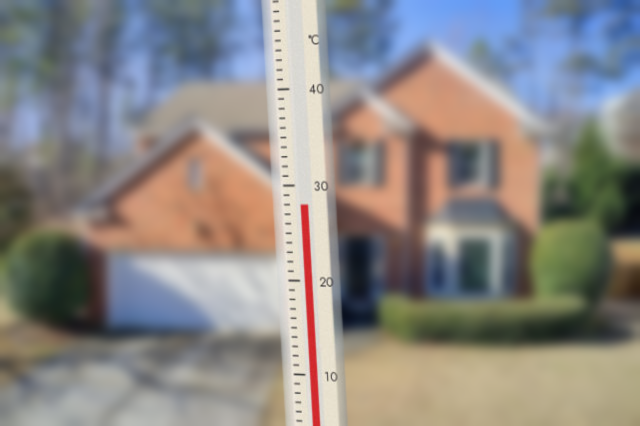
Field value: 28 °C
